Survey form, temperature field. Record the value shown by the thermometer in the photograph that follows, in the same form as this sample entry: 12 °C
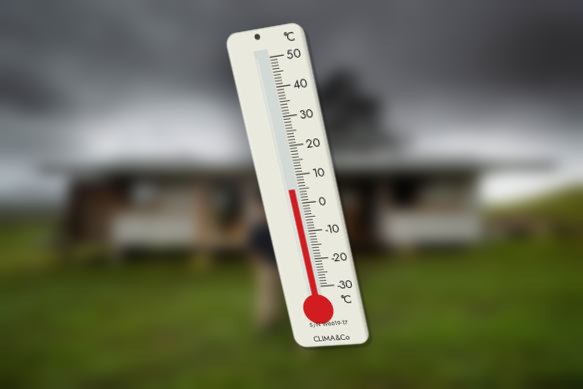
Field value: 5 °C
